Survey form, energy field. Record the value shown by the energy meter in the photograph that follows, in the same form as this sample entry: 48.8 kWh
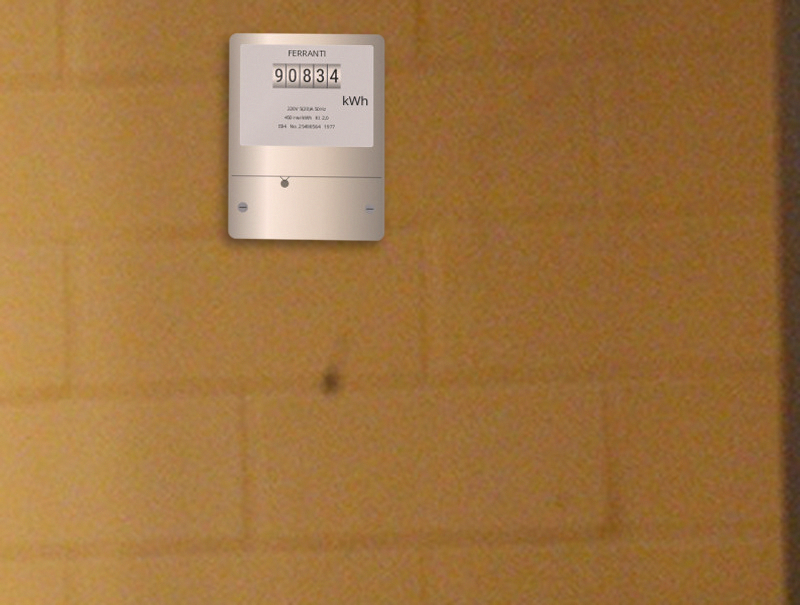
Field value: 90834 kWh
